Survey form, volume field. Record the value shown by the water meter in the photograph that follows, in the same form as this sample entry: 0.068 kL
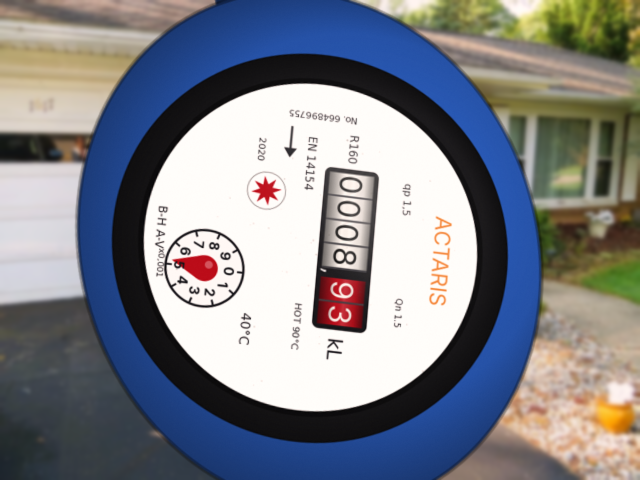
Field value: 8.935 kL
